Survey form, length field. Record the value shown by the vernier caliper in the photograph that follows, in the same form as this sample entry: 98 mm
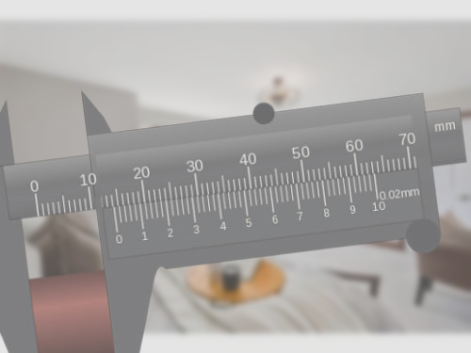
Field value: 14.2 mm
